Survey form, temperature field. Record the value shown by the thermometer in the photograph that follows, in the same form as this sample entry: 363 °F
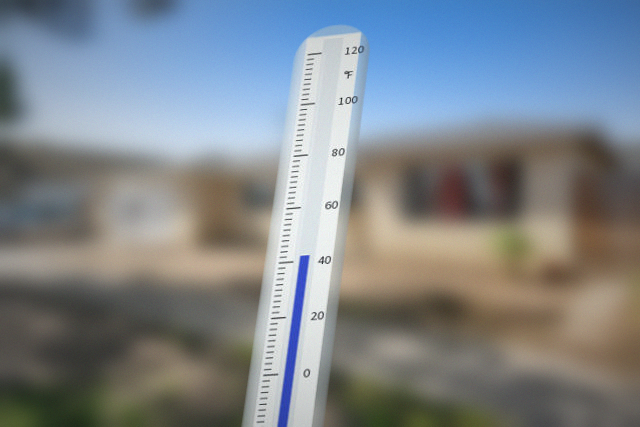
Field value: 42 °F
